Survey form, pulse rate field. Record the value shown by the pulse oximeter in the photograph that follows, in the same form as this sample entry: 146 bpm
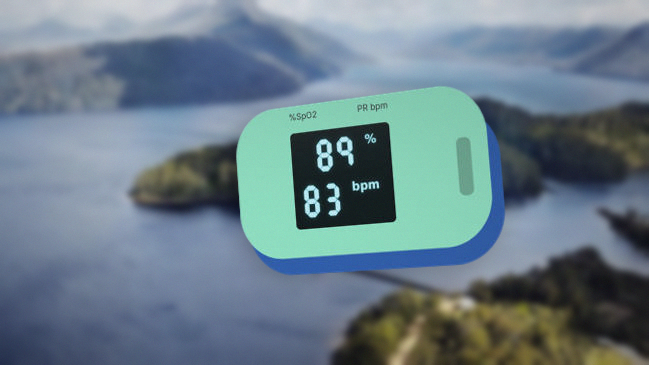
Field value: 83 bpm
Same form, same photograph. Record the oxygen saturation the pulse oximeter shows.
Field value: 89 %
